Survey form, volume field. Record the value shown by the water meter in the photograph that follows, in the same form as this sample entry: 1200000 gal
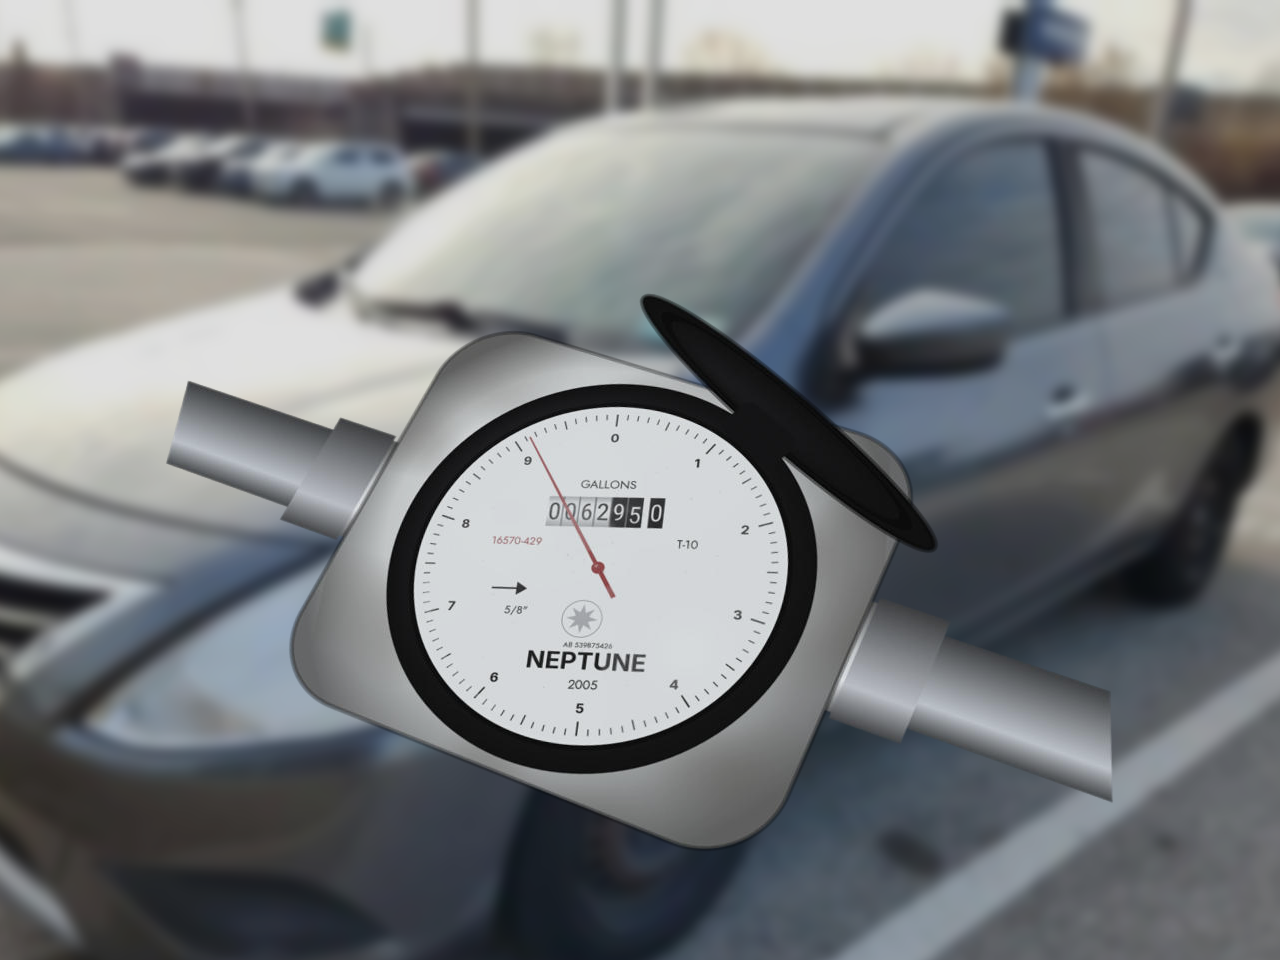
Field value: 62949.1 gal
